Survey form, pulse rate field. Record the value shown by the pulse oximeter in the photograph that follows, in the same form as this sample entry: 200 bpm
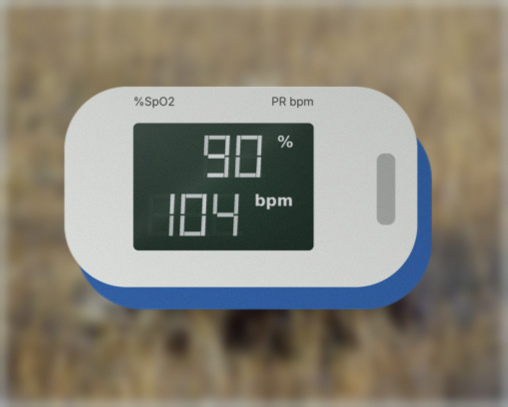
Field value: 104 bpm
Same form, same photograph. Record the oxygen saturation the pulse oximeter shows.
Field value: 90 %
